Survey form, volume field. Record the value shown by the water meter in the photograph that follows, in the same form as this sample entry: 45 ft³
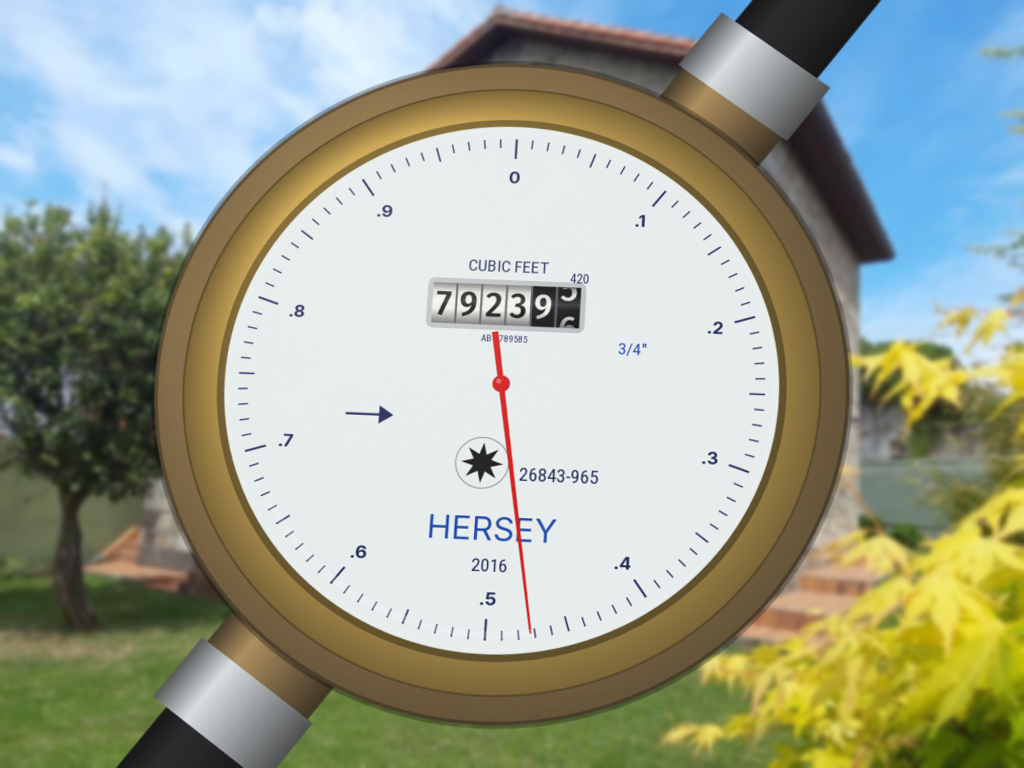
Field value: 792395.47 ft³
